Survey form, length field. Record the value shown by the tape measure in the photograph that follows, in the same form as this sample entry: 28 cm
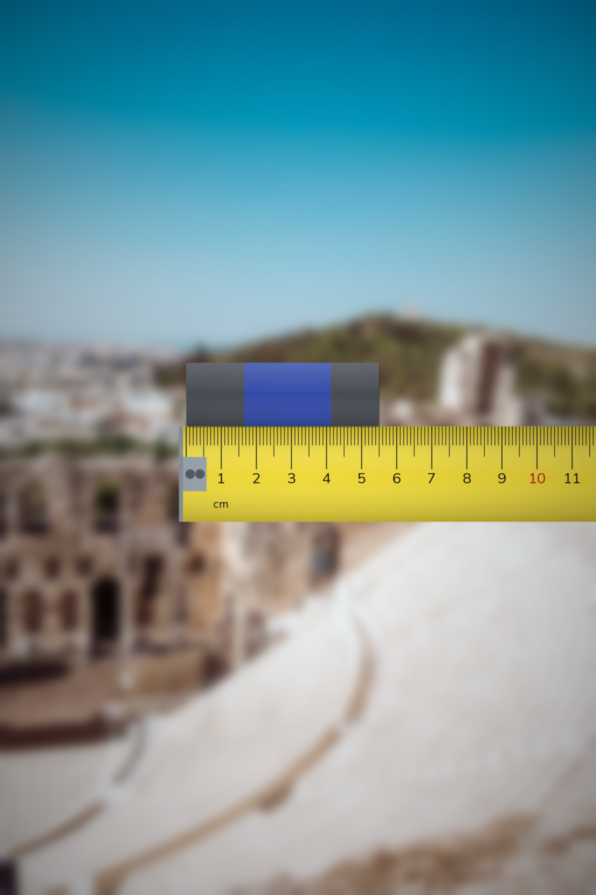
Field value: 5.5 cm
